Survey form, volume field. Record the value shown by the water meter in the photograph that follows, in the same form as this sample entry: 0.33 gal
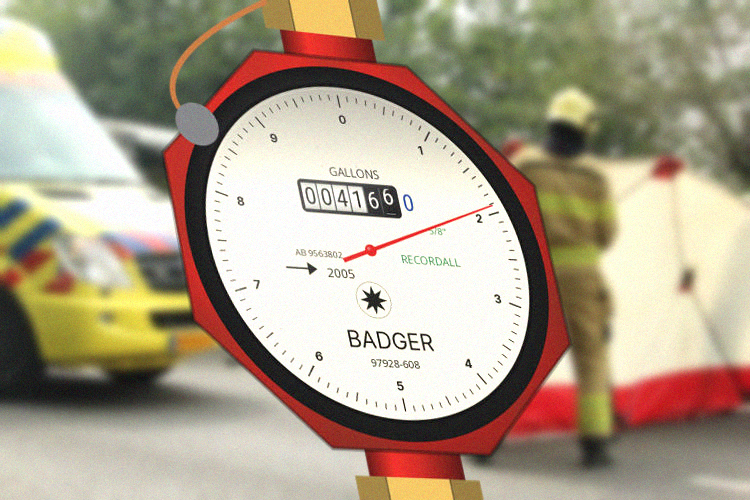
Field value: 41661.9 gal
